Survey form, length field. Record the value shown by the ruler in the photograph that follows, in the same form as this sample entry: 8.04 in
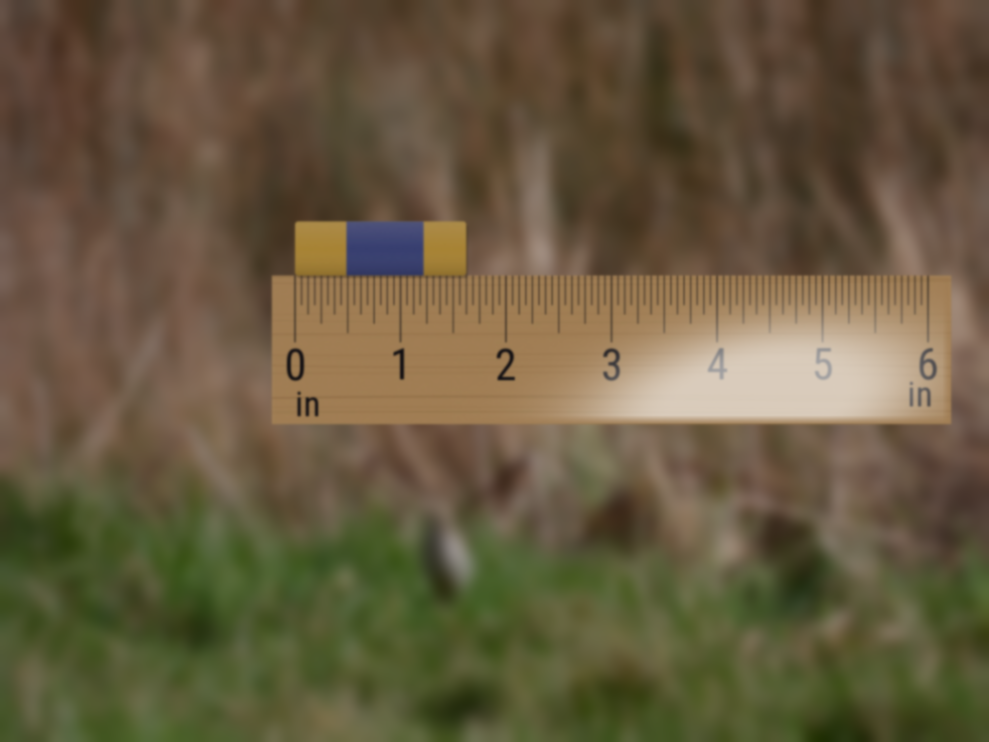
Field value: 1.625 in
